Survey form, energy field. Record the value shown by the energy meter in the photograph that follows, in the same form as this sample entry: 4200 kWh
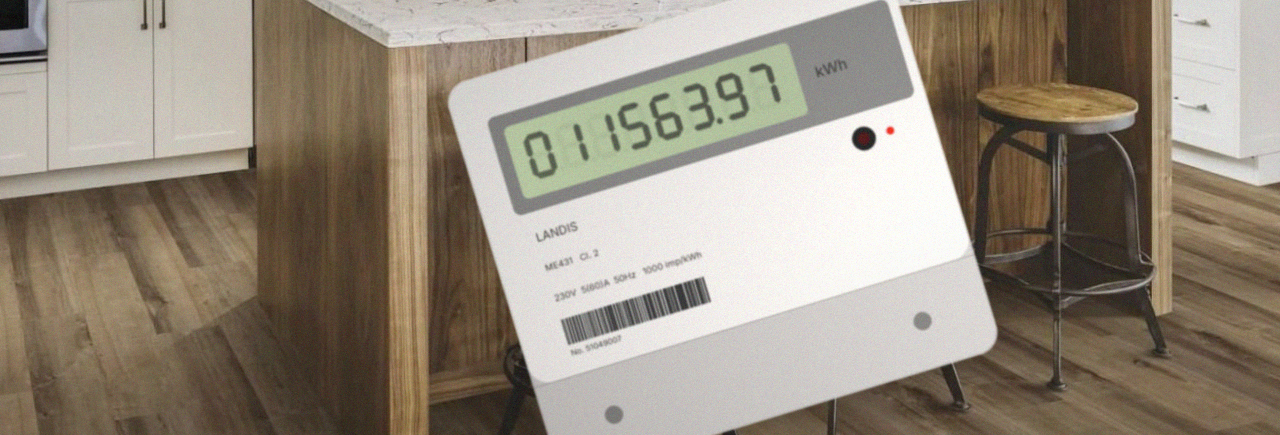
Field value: 11563.97 kWh
